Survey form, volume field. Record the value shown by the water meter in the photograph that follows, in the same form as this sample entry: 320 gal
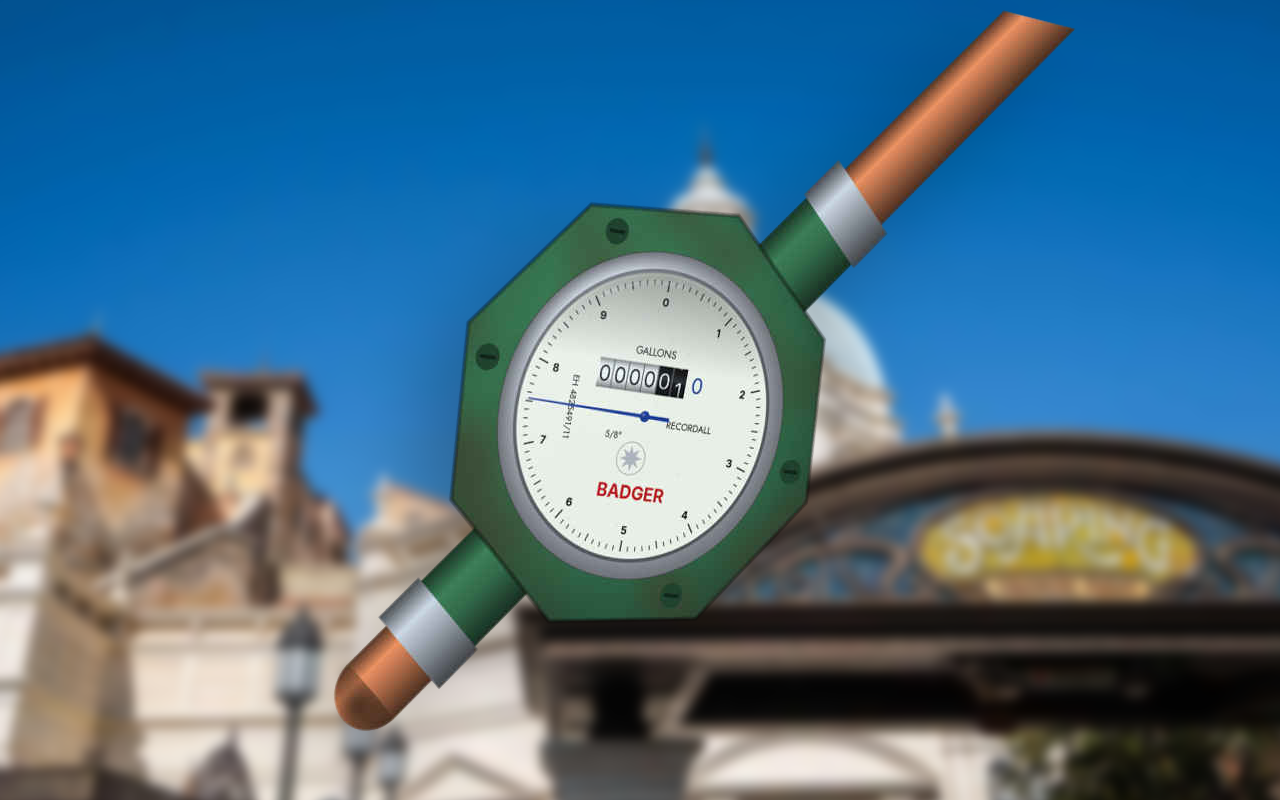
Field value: 7.5 gal
